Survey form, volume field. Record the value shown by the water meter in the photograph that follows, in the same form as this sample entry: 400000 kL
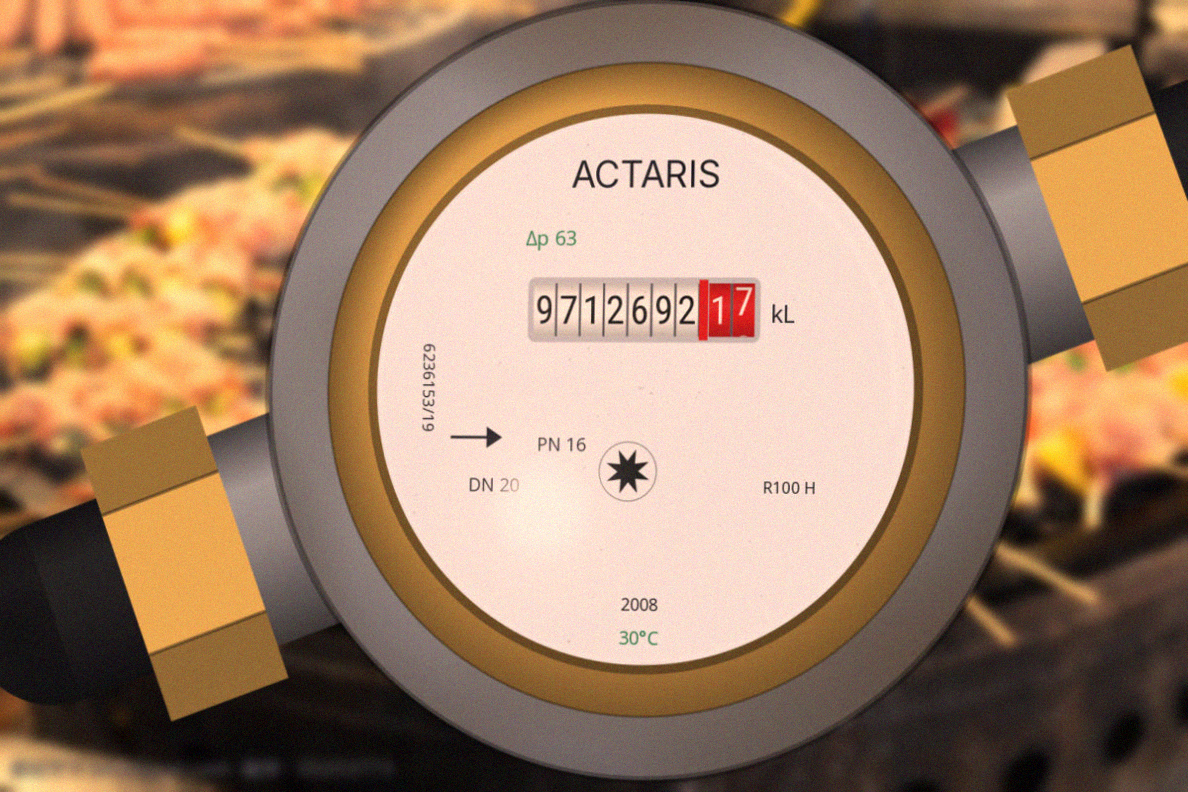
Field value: 9712692.17 kL
